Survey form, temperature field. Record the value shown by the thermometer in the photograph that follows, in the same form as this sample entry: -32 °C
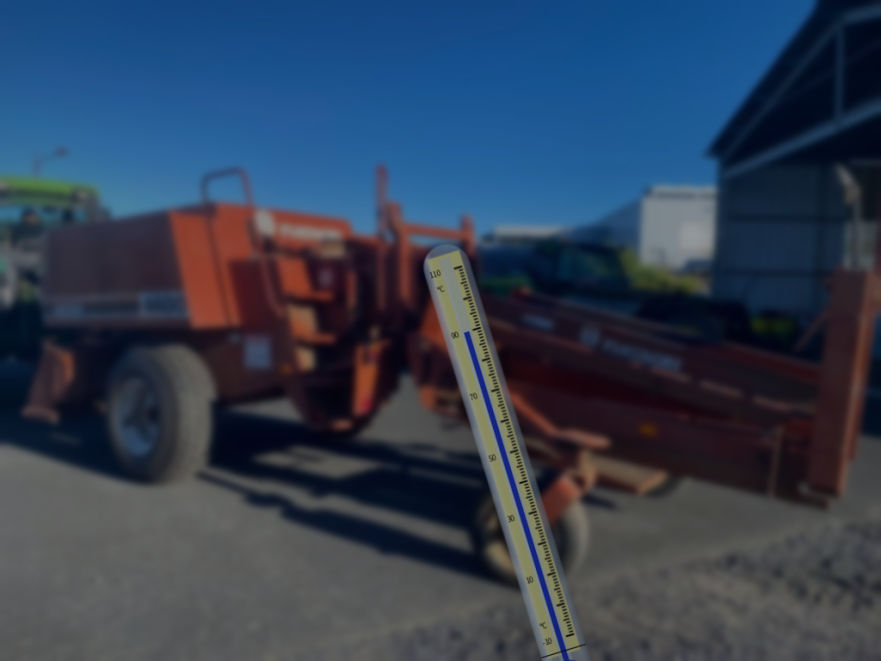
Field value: 90 °C
